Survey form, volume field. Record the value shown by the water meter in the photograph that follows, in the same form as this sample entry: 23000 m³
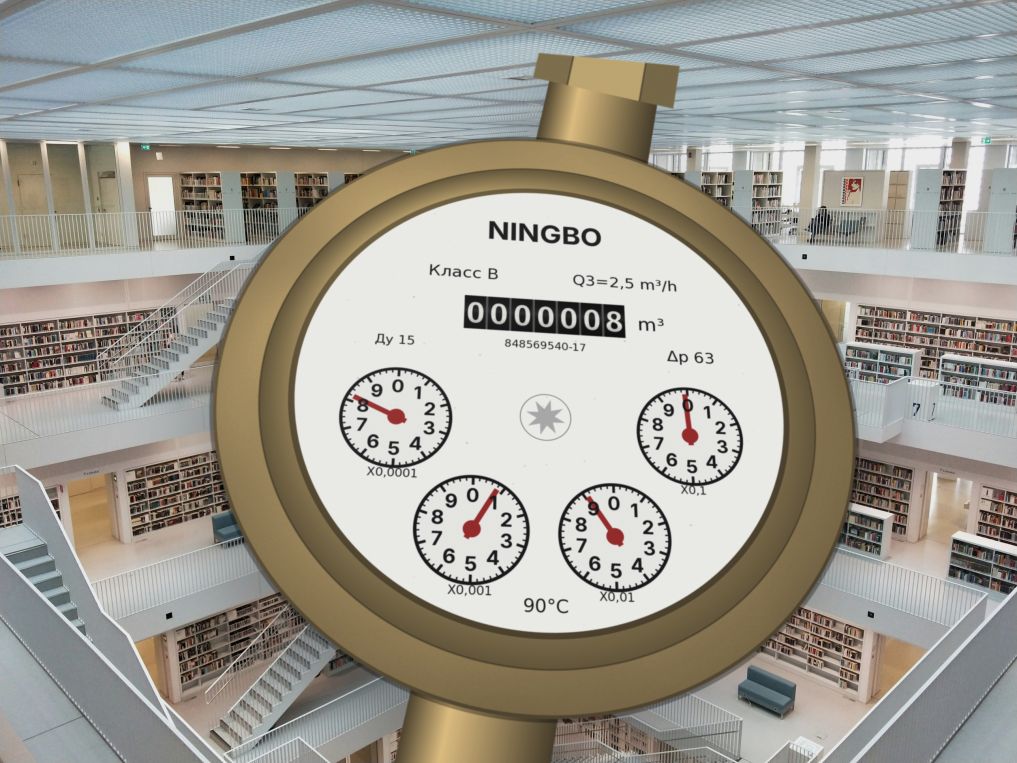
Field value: 7.9908 m³
